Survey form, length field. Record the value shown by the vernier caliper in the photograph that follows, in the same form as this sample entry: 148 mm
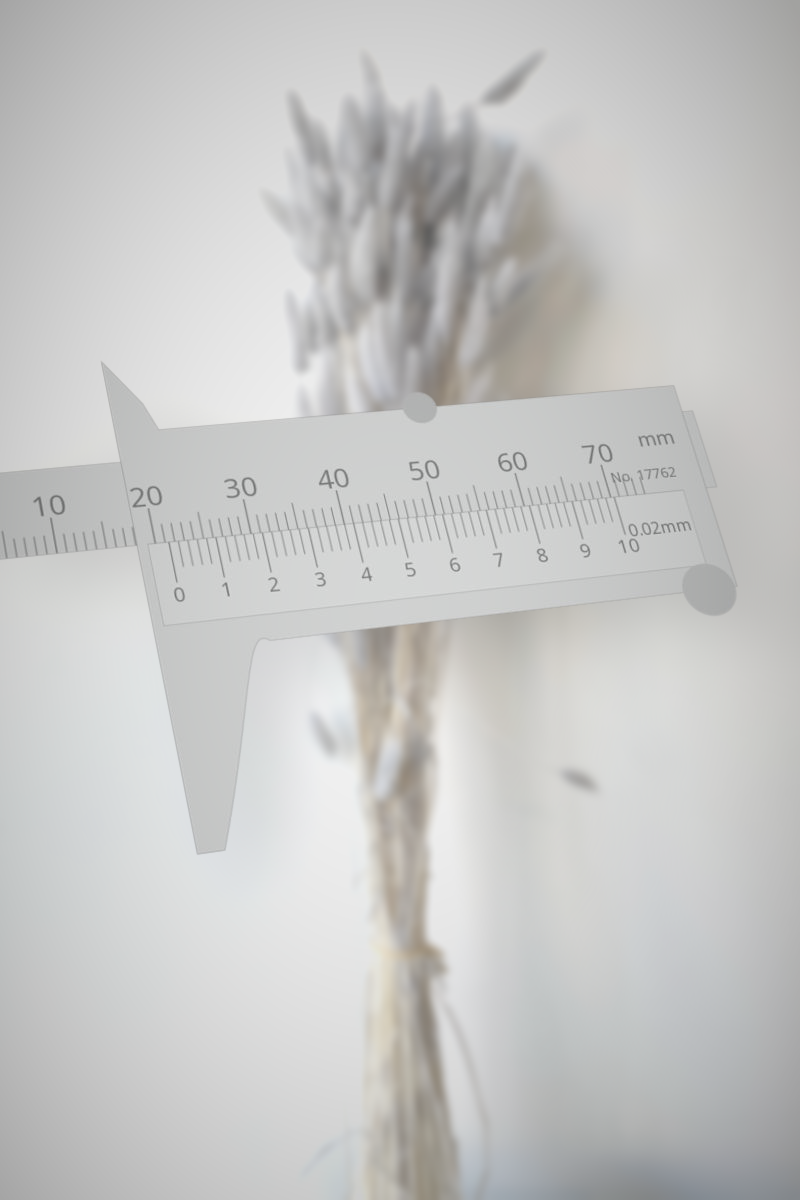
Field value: 21.4 mm
